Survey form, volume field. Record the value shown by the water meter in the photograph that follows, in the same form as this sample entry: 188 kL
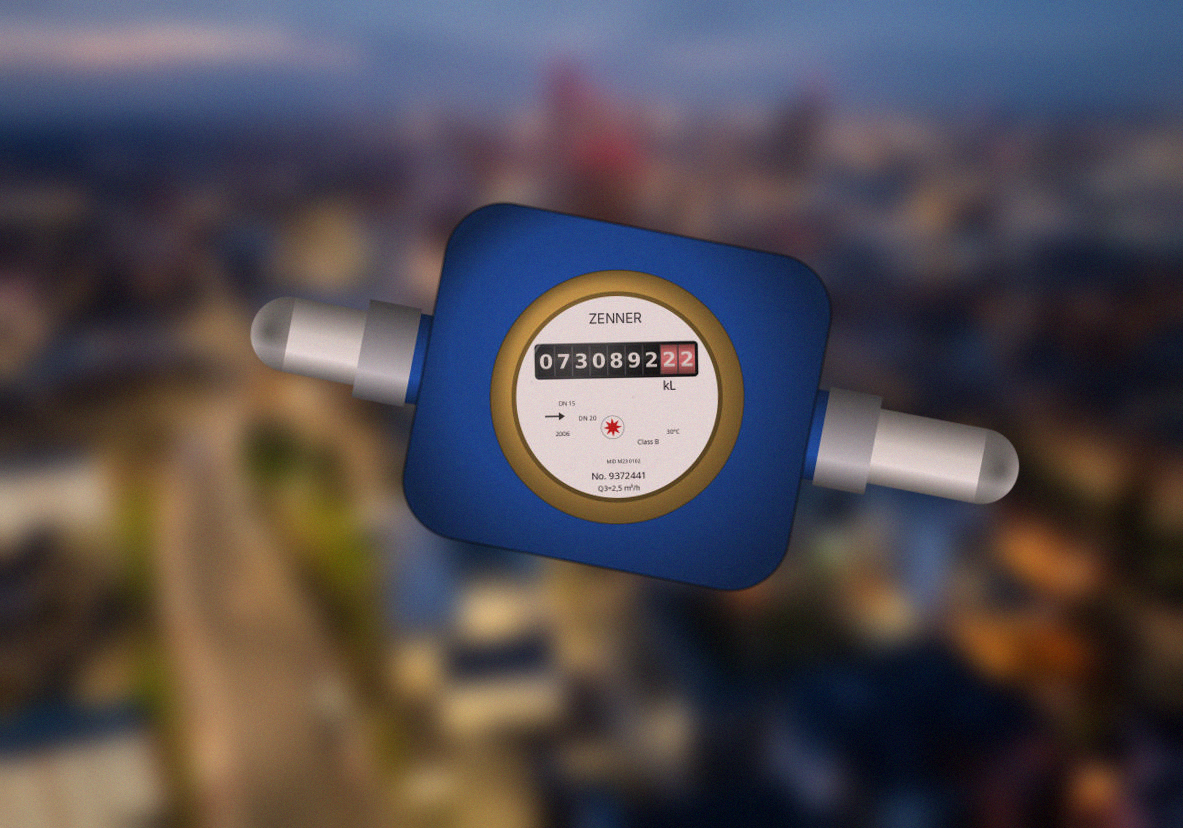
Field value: 730892.22 kL
